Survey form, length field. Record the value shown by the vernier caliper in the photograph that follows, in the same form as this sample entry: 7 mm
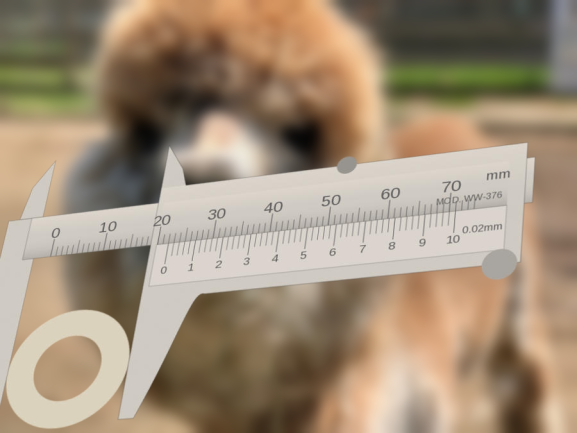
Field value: 22.0 mm
